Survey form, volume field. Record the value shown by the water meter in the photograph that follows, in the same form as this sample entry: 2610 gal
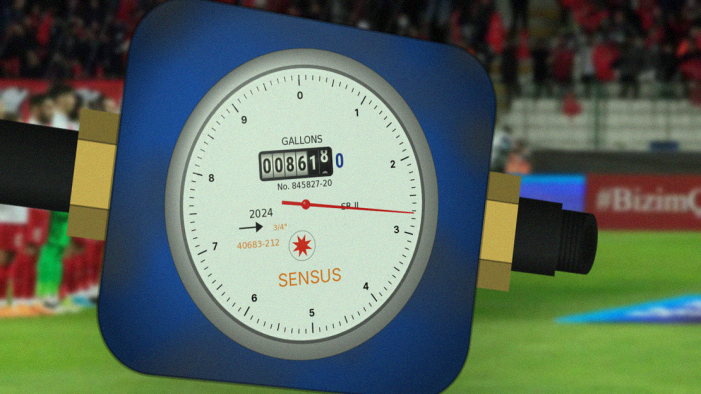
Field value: 86182.7 gal
